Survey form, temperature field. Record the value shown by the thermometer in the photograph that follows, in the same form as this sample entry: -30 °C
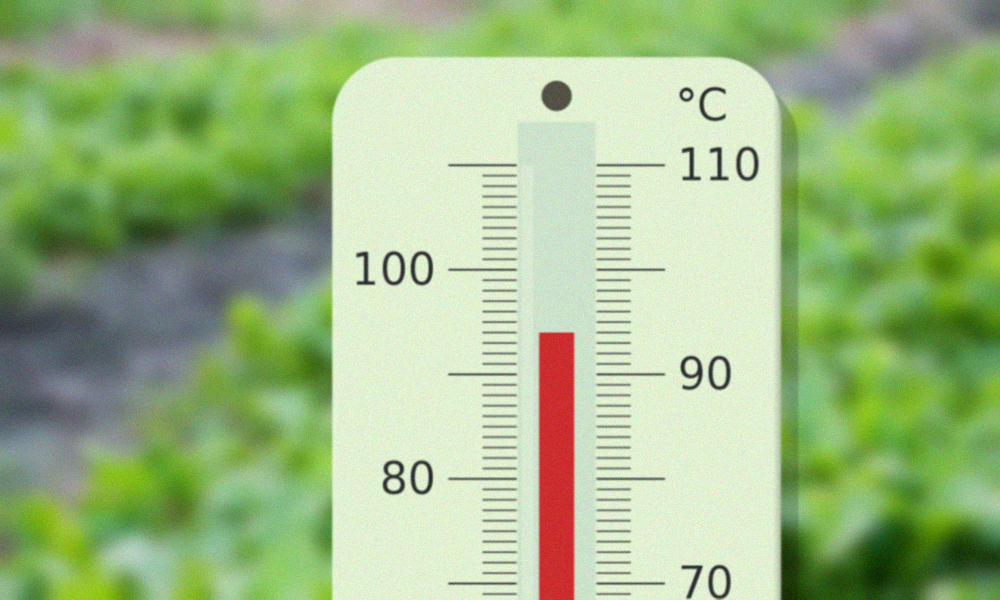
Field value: 94 °C
